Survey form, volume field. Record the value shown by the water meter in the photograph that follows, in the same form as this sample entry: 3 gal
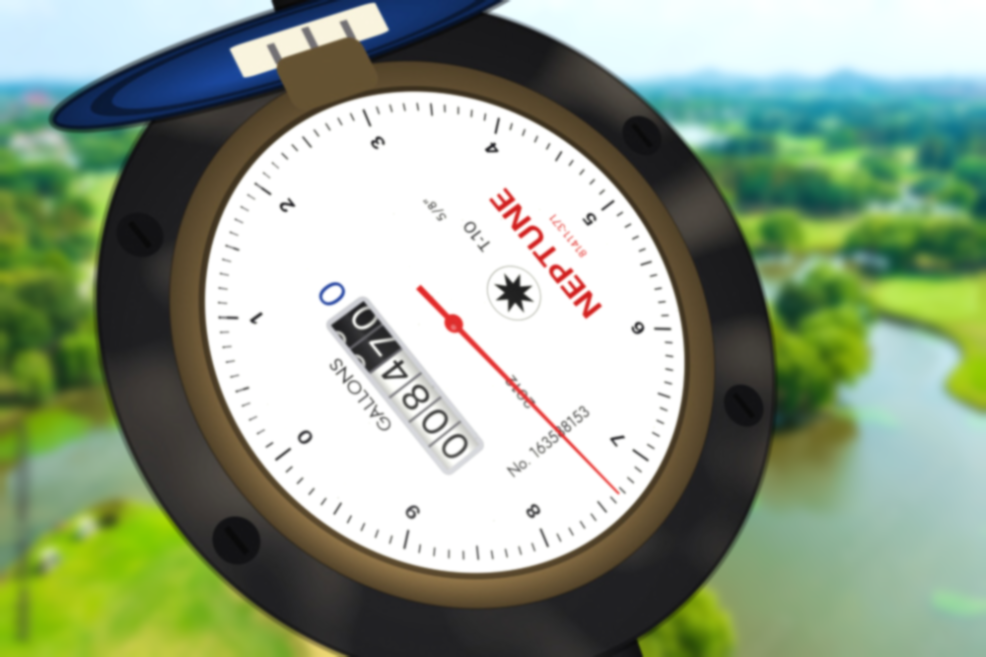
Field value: 84697.3 gal
